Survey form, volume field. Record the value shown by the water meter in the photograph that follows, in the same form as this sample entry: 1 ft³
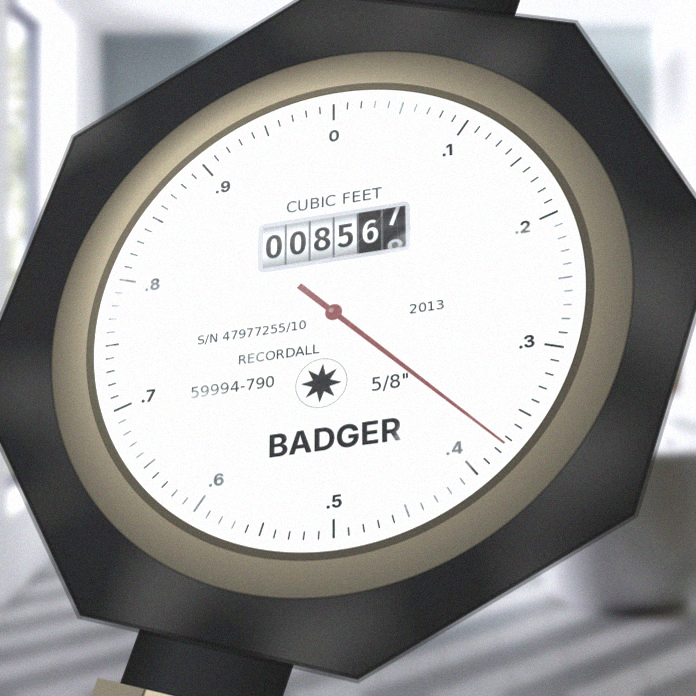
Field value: 8567.37 ft³
